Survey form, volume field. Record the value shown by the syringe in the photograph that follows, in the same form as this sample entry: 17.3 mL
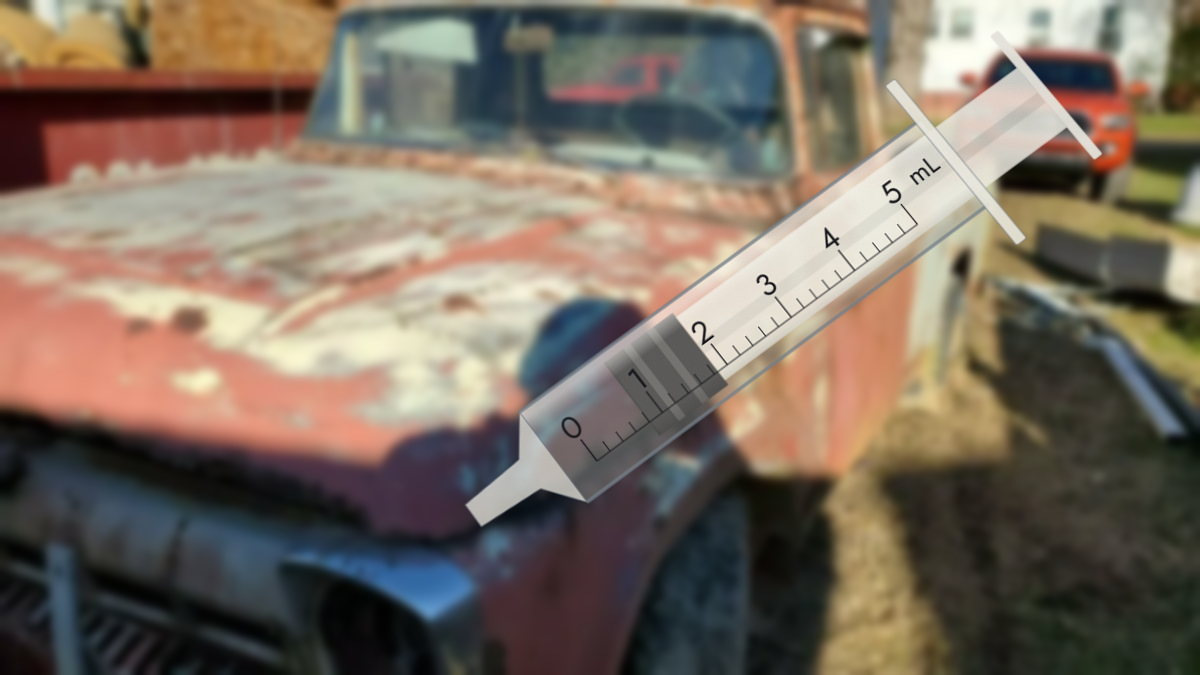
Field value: 0.8 mL
